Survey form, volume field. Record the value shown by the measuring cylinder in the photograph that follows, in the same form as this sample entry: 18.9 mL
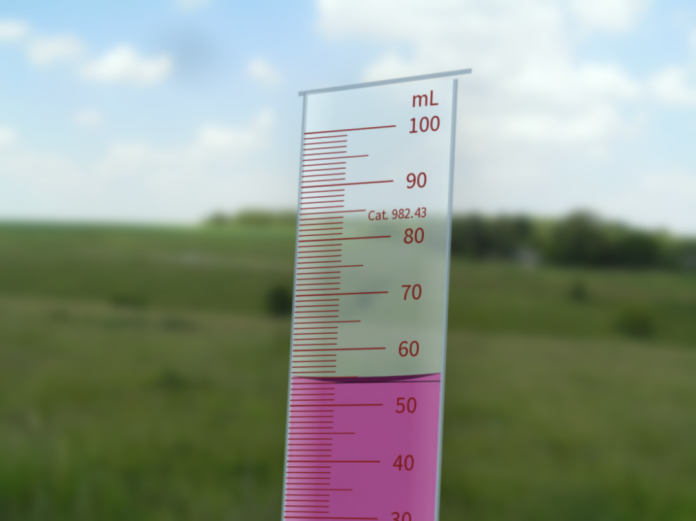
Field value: 54 mL
